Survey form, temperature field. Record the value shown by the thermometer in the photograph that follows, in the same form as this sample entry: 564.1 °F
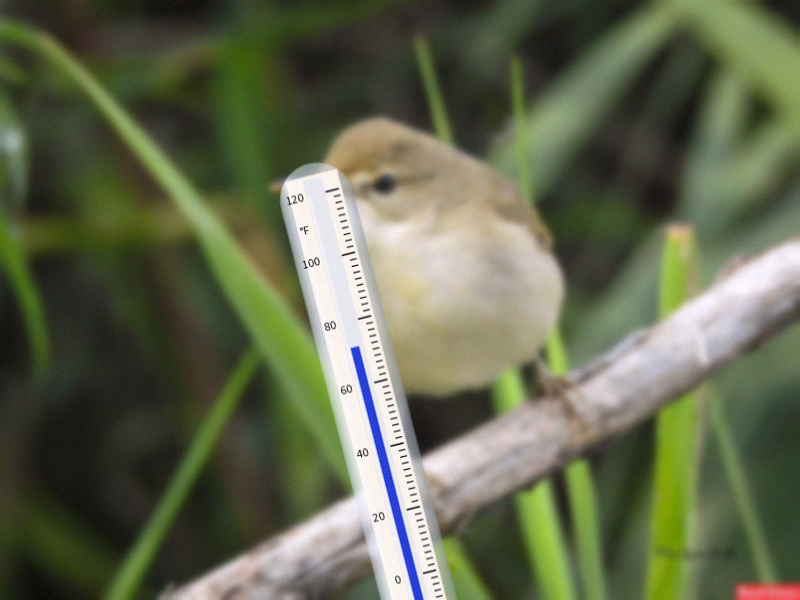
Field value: 72 °F
